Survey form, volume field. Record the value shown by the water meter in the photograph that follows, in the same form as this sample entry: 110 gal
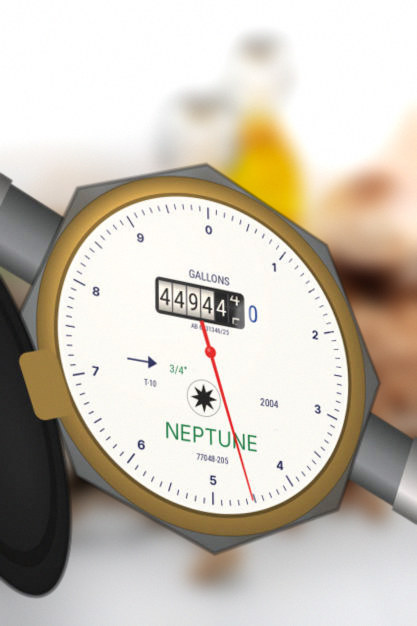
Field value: 4494444.5 gal
